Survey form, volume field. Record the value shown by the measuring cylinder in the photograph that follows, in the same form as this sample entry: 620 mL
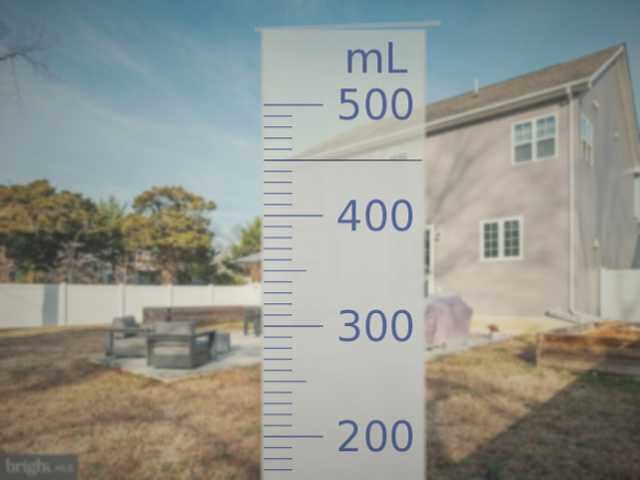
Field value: 450 mL
